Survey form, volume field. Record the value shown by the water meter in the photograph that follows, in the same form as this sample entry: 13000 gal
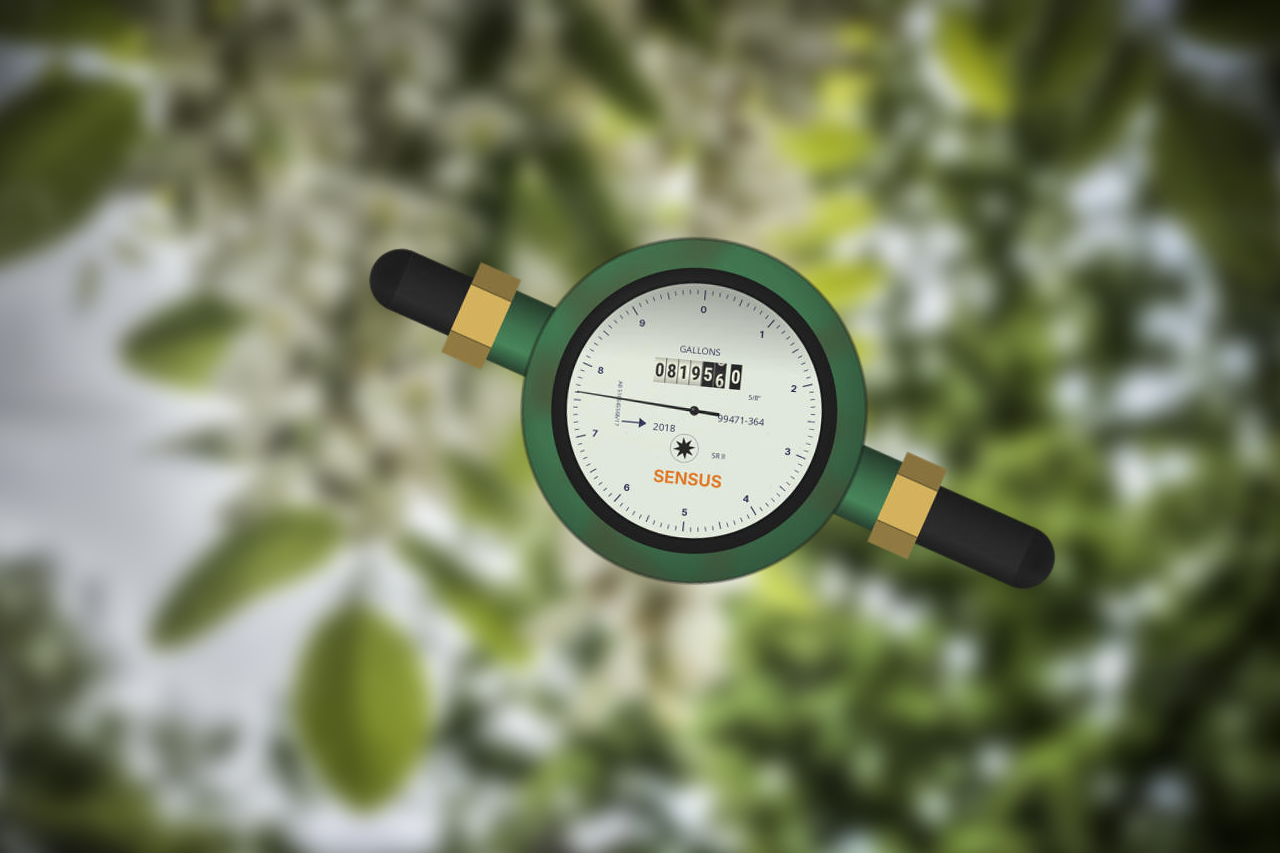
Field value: 819557.6 gal
